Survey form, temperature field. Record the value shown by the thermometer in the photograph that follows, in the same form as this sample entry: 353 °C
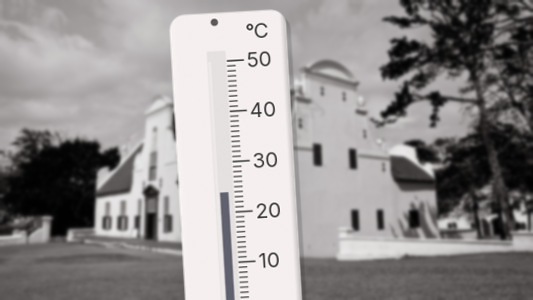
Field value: 24 °C
